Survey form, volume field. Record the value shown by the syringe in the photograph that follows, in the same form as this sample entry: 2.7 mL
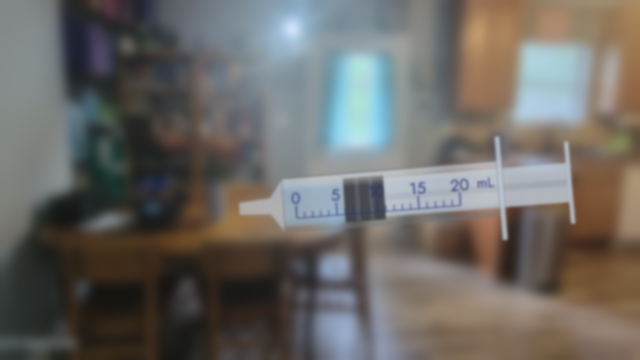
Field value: 6 mL
